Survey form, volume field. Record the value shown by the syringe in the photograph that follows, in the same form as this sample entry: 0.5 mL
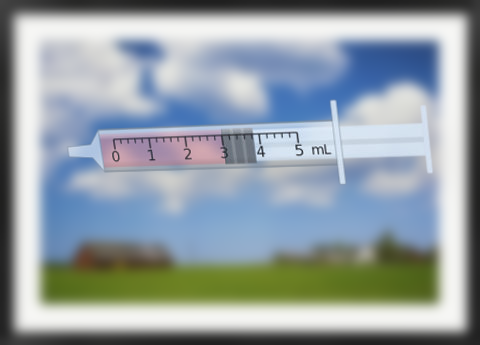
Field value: 3 mL
